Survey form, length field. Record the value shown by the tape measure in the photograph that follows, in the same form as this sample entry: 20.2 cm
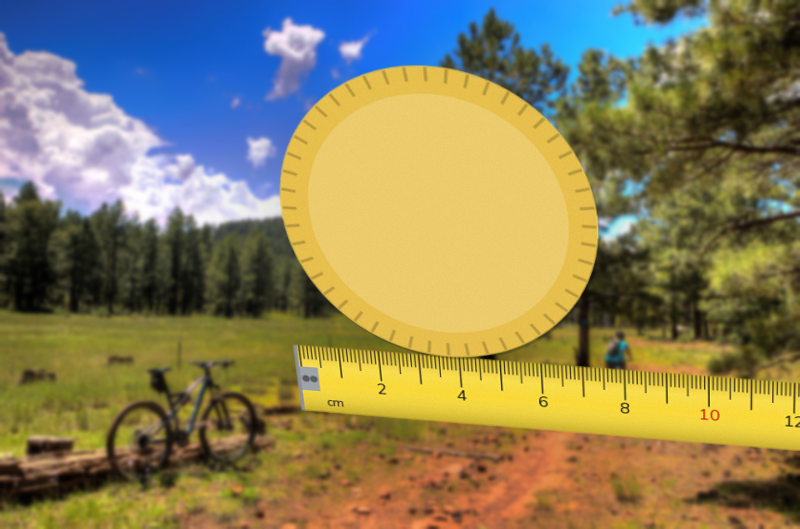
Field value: 7.5 cm
